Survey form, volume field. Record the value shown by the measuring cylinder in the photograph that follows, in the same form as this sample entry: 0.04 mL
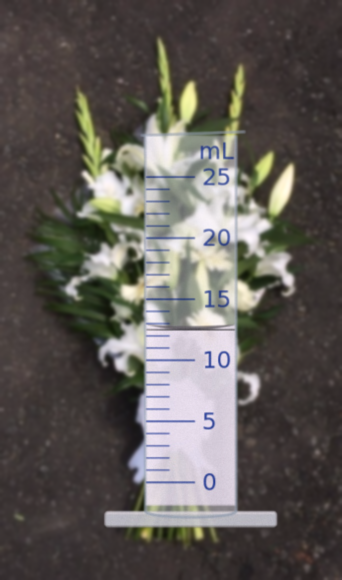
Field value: 12.5 mL
